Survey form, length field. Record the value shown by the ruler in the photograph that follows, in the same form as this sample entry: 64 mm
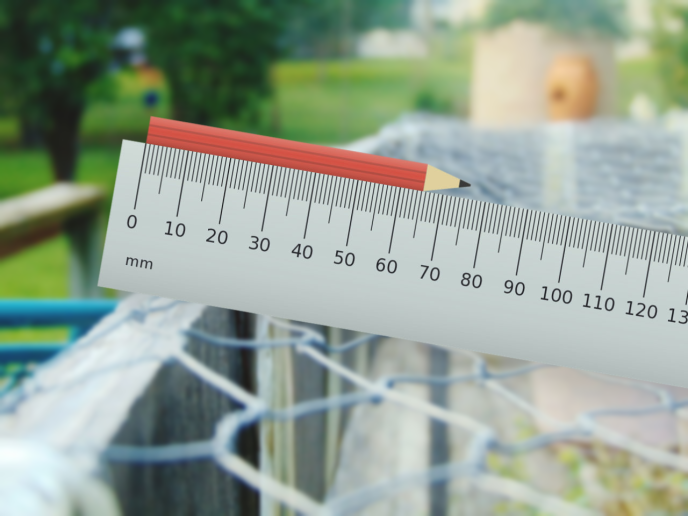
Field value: 76 mm
